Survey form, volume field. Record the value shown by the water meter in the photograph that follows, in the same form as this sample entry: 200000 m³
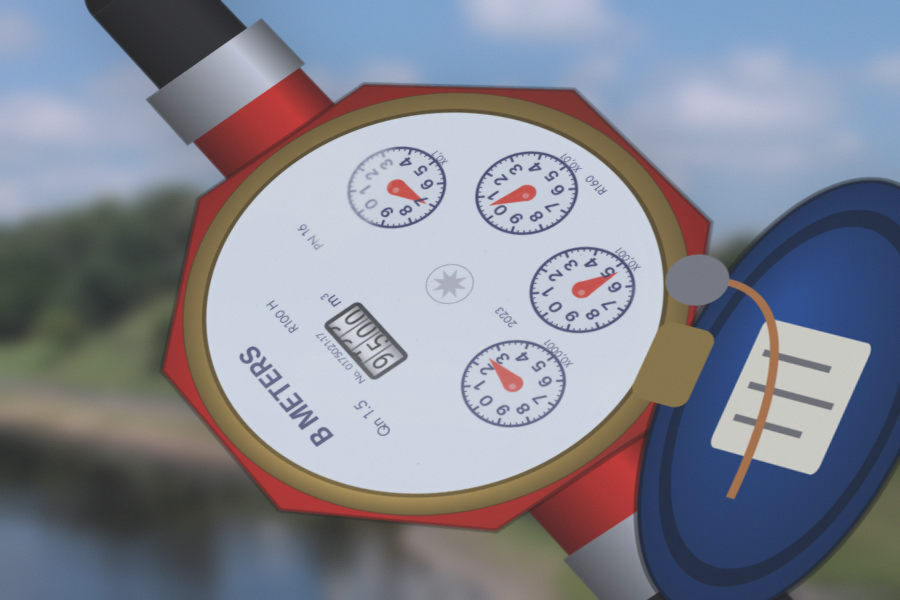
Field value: 9499.7052 m³
